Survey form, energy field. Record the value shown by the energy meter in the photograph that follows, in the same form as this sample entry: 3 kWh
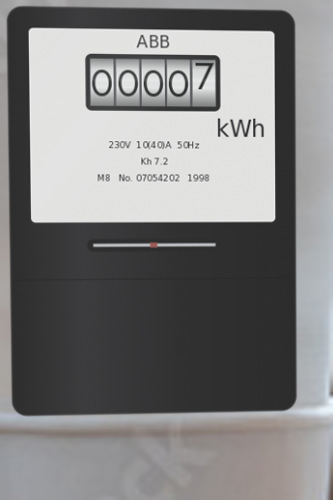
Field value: 7 kWh
